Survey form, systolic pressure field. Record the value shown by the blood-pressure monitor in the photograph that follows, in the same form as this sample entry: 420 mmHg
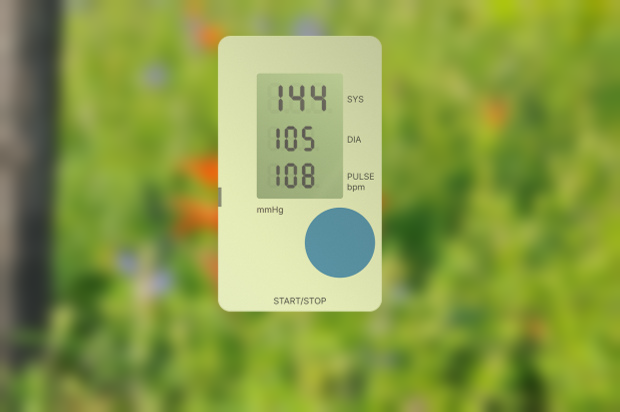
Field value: 144 mmHg
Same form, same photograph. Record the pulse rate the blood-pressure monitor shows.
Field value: 108 bpm
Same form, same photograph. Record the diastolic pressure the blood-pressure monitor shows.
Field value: 105 mmHg
